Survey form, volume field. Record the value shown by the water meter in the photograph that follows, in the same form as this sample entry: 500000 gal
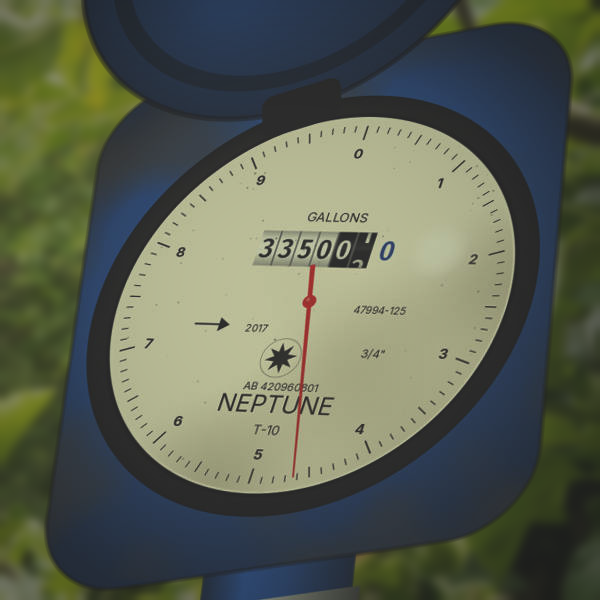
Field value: 3350014.6 gal
